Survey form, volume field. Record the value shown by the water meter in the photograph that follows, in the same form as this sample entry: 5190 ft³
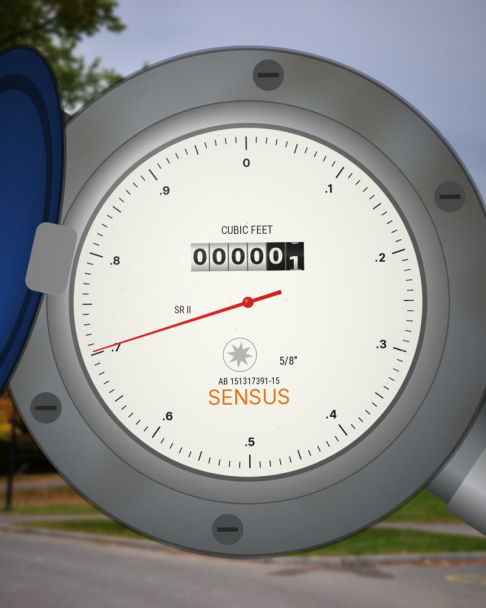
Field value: 0.70 ft³
